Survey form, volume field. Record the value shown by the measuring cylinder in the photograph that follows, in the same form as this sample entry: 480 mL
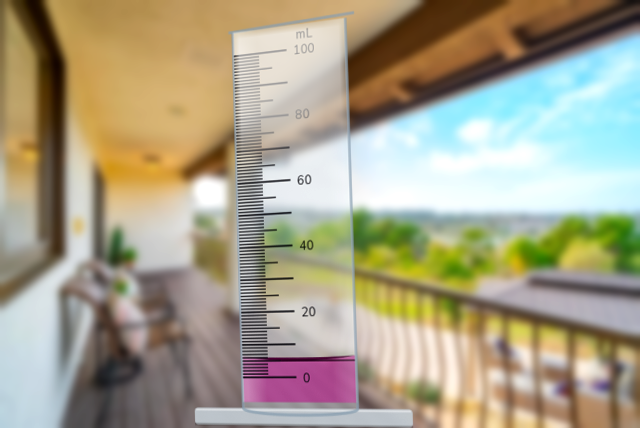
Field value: 5 mL
